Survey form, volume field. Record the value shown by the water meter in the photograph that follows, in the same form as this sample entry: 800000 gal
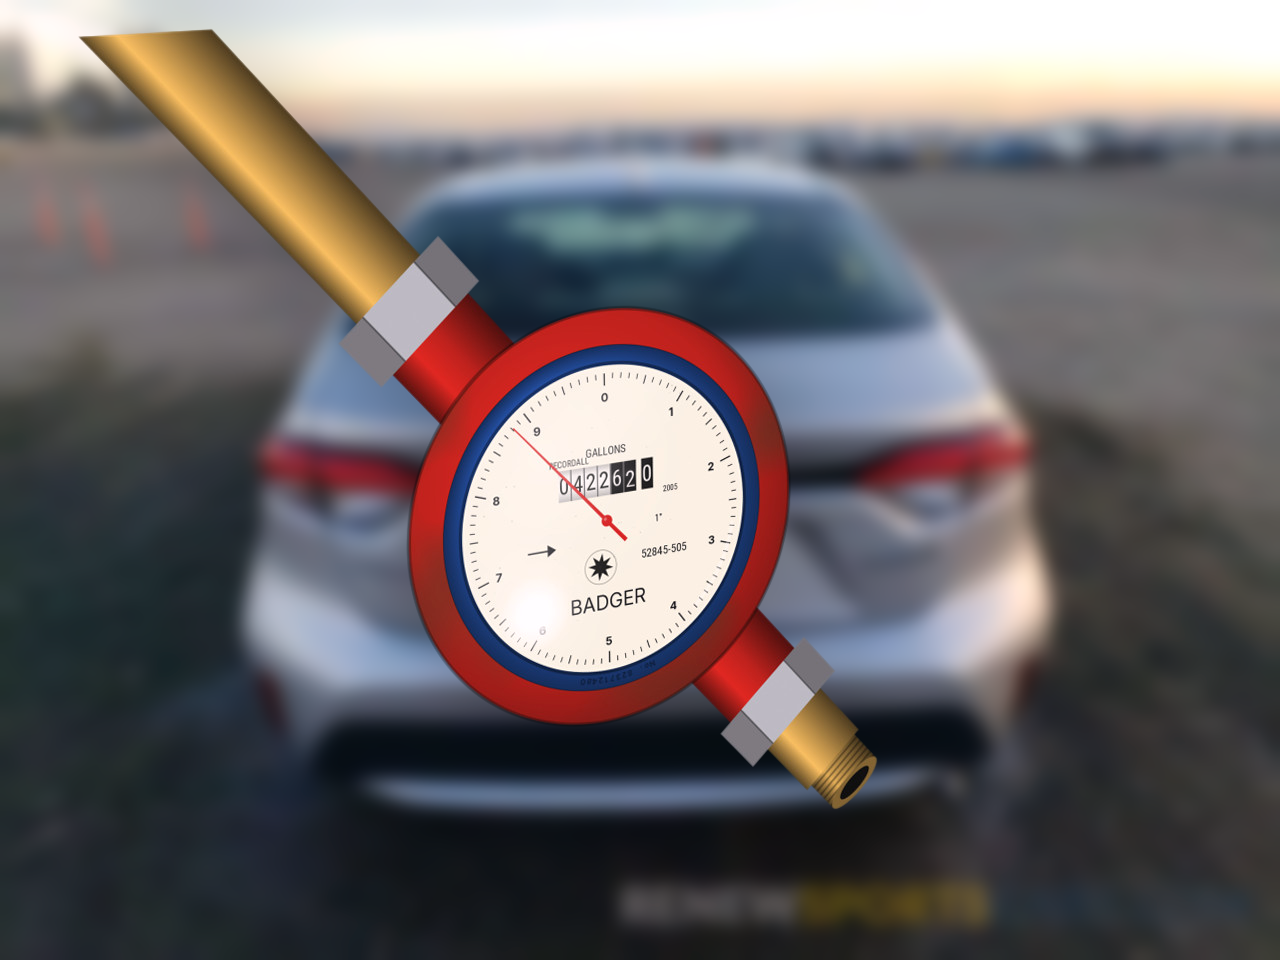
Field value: 422618.8 gal
